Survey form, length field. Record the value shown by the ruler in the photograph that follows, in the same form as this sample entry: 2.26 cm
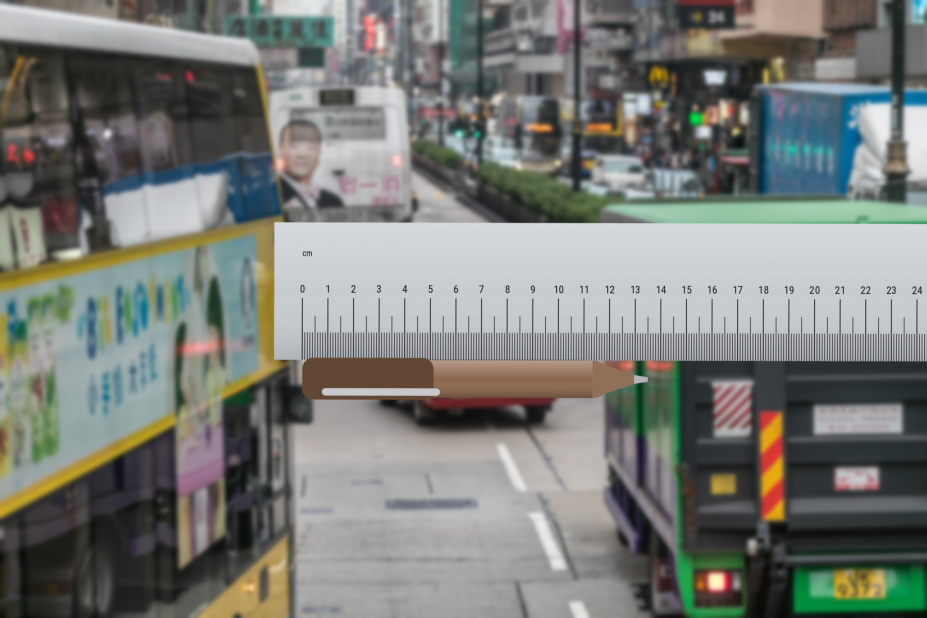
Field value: 13.5 cm
